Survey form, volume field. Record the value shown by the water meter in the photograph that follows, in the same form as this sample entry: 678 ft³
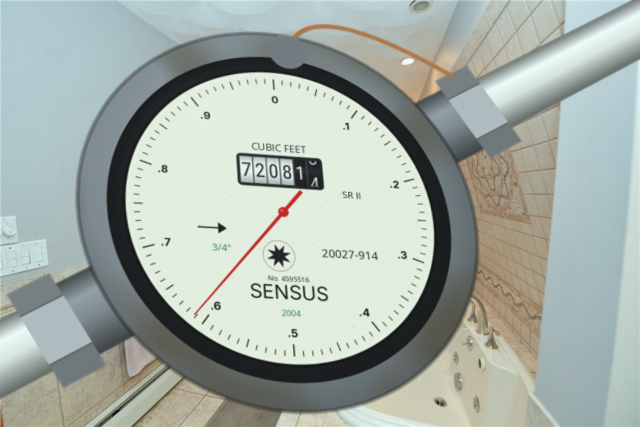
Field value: 720813.61 ft³
